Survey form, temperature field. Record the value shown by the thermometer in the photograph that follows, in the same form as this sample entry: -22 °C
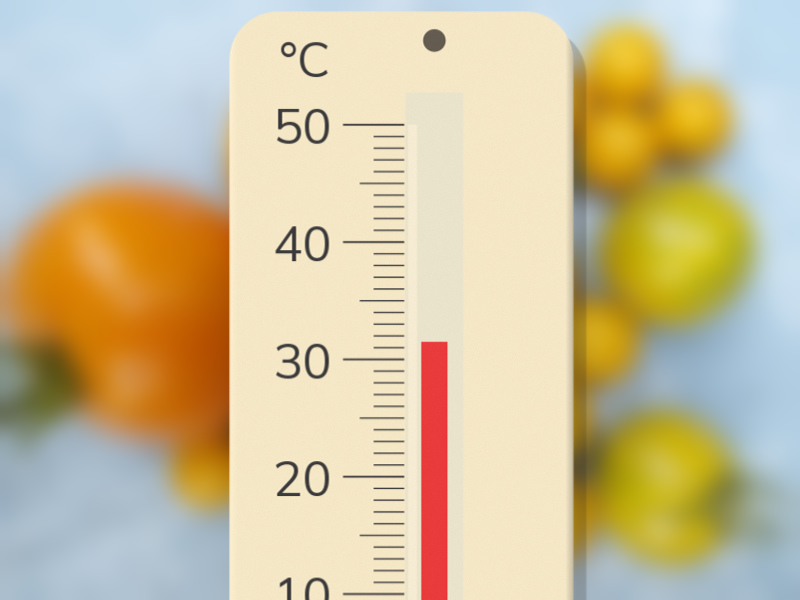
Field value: 31.5 °C
